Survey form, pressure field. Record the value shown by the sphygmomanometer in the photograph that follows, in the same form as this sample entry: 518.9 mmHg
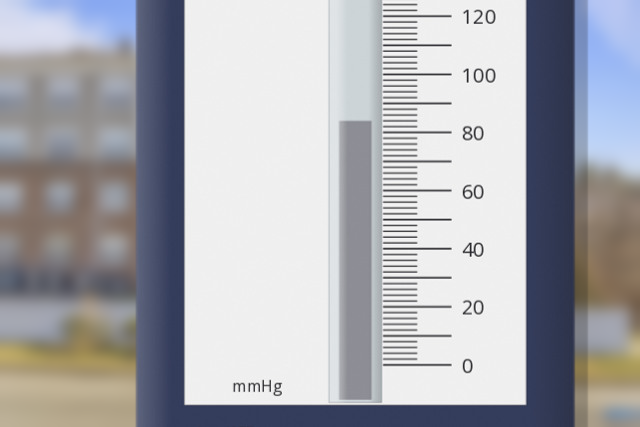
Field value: 84 mmHg
